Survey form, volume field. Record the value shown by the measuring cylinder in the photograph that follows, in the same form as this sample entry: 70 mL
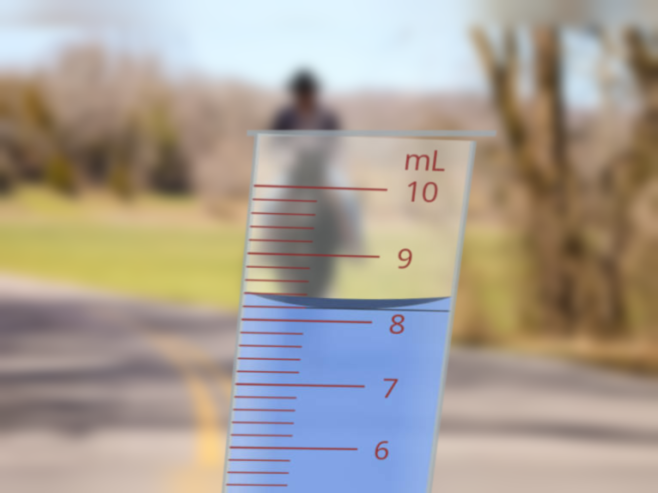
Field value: 8.2 mL
